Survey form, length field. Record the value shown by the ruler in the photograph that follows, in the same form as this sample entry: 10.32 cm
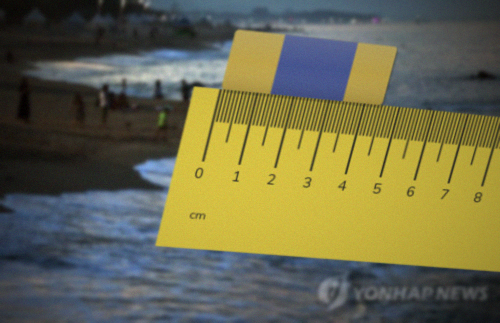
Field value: 4.5 cm
